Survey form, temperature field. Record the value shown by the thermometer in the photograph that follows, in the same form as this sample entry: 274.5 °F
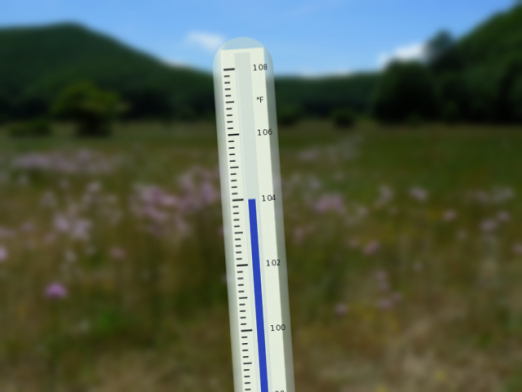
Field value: 104 °F
